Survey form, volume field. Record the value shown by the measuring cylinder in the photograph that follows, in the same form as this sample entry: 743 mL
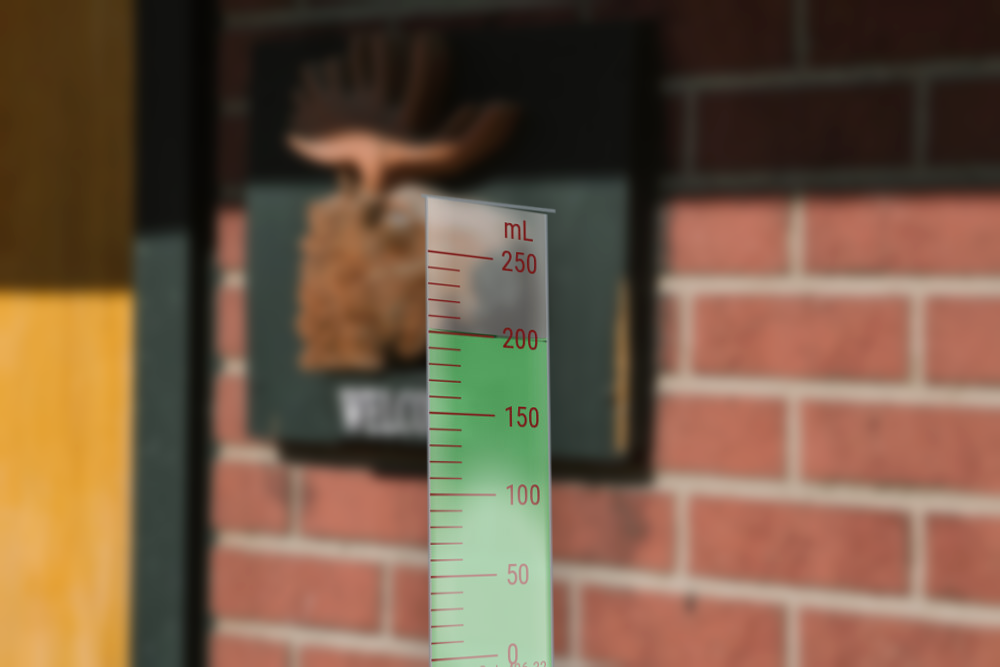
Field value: 200 mL
